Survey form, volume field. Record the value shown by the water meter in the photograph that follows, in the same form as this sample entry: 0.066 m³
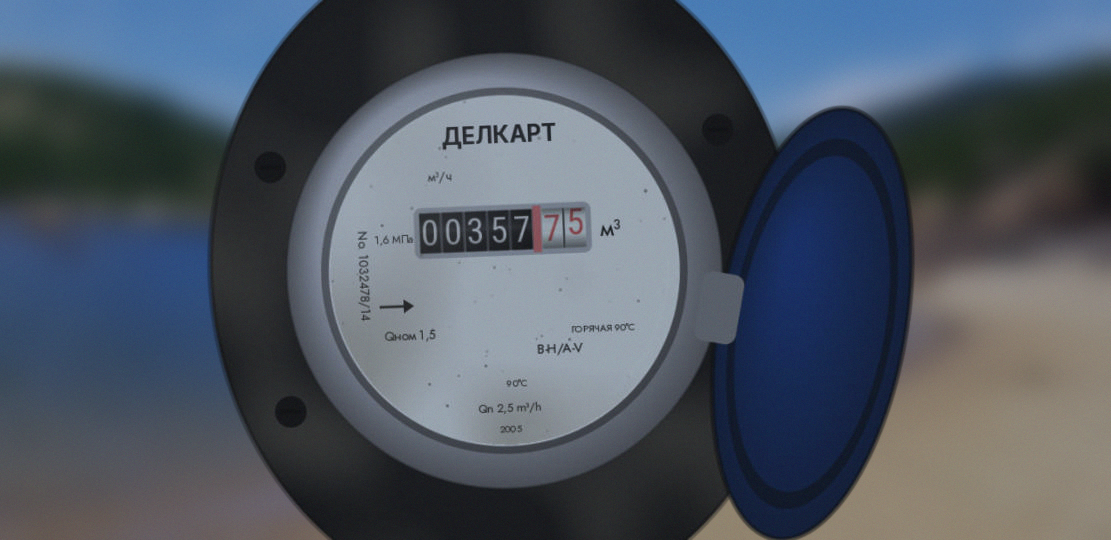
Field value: 357.75 m³
